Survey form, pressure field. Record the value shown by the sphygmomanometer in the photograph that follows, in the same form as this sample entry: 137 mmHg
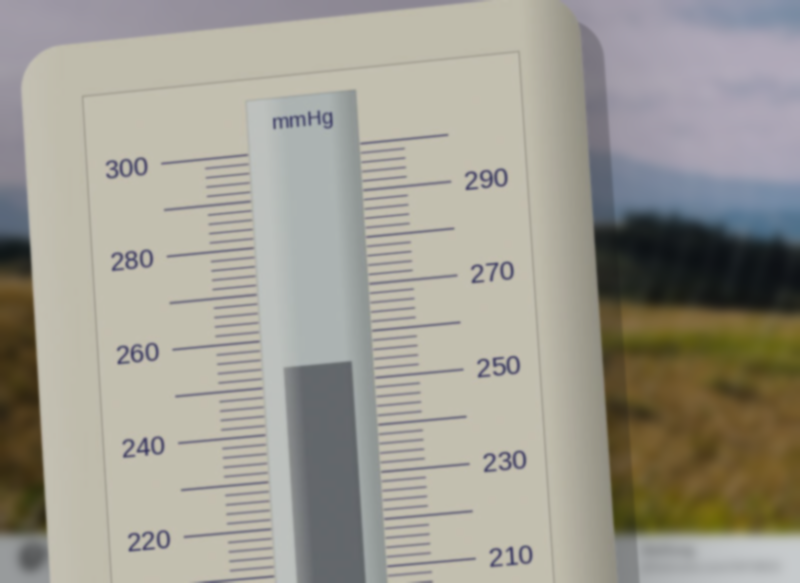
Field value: 254 mmHg
